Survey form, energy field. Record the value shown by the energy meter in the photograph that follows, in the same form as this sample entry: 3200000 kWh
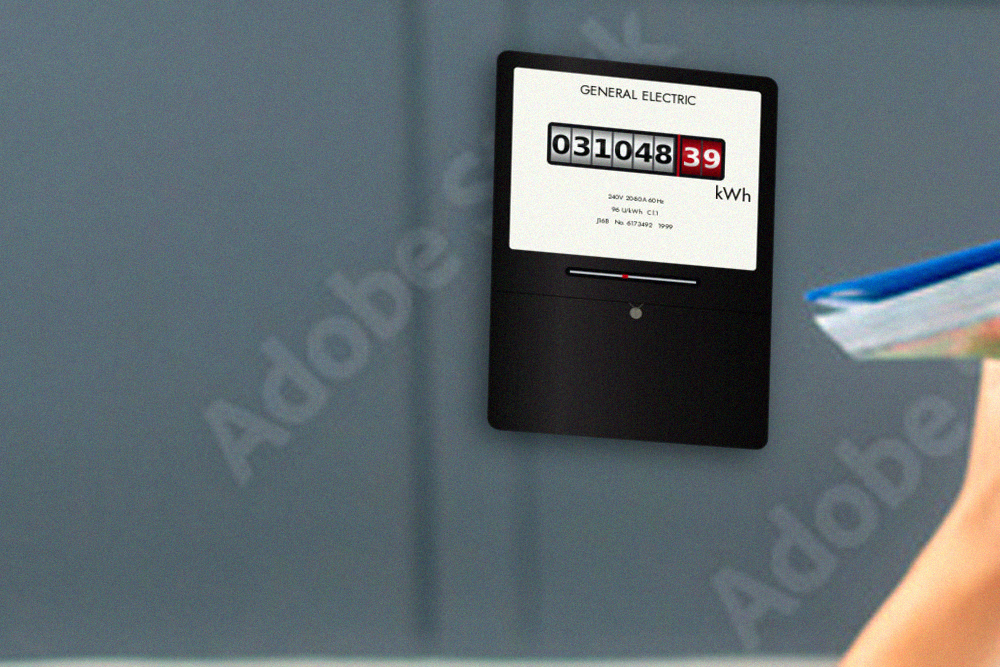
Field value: 31048.39 kWh
